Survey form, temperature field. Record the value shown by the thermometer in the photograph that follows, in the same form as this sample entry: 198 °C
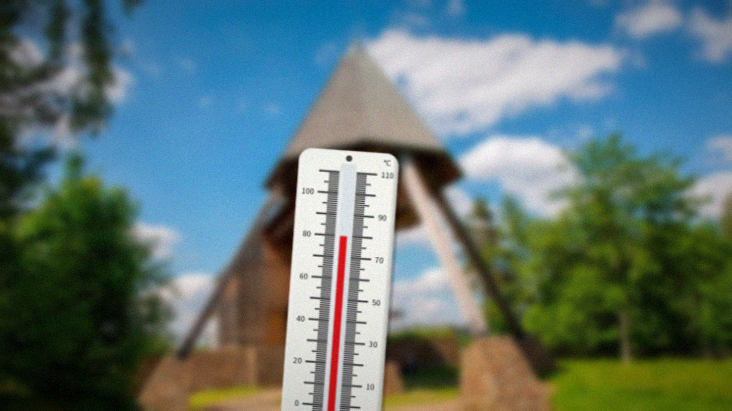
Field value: 80 °C
